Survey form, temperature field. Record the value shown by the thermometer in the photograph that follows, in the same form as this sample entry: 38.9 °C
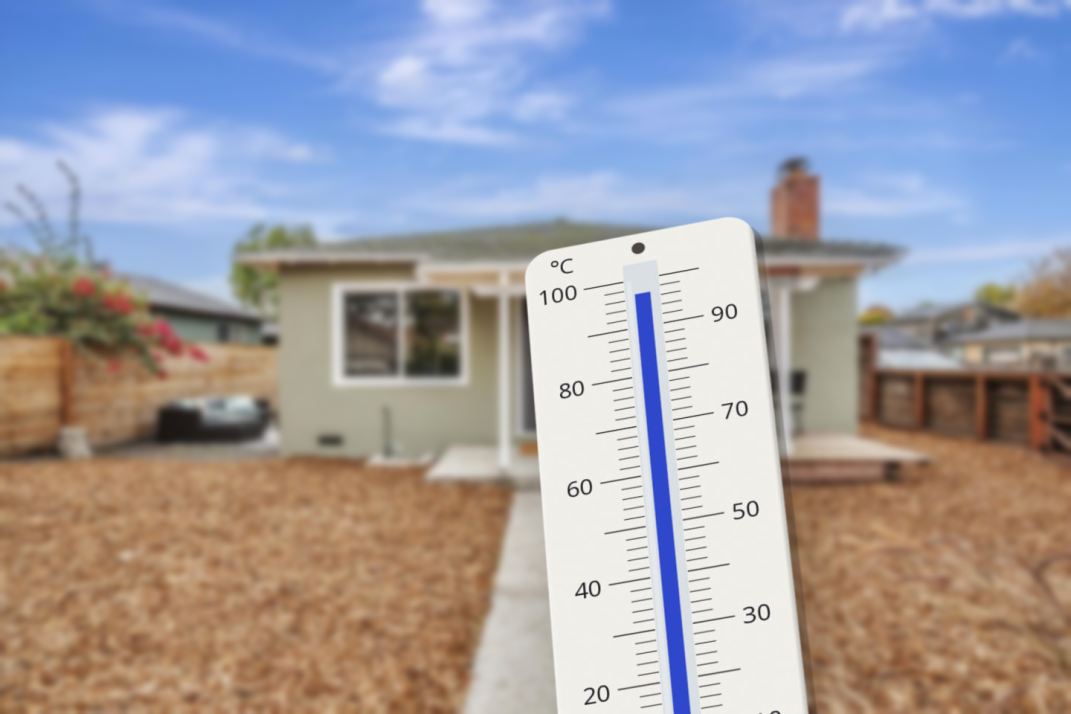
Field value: 97 °C
